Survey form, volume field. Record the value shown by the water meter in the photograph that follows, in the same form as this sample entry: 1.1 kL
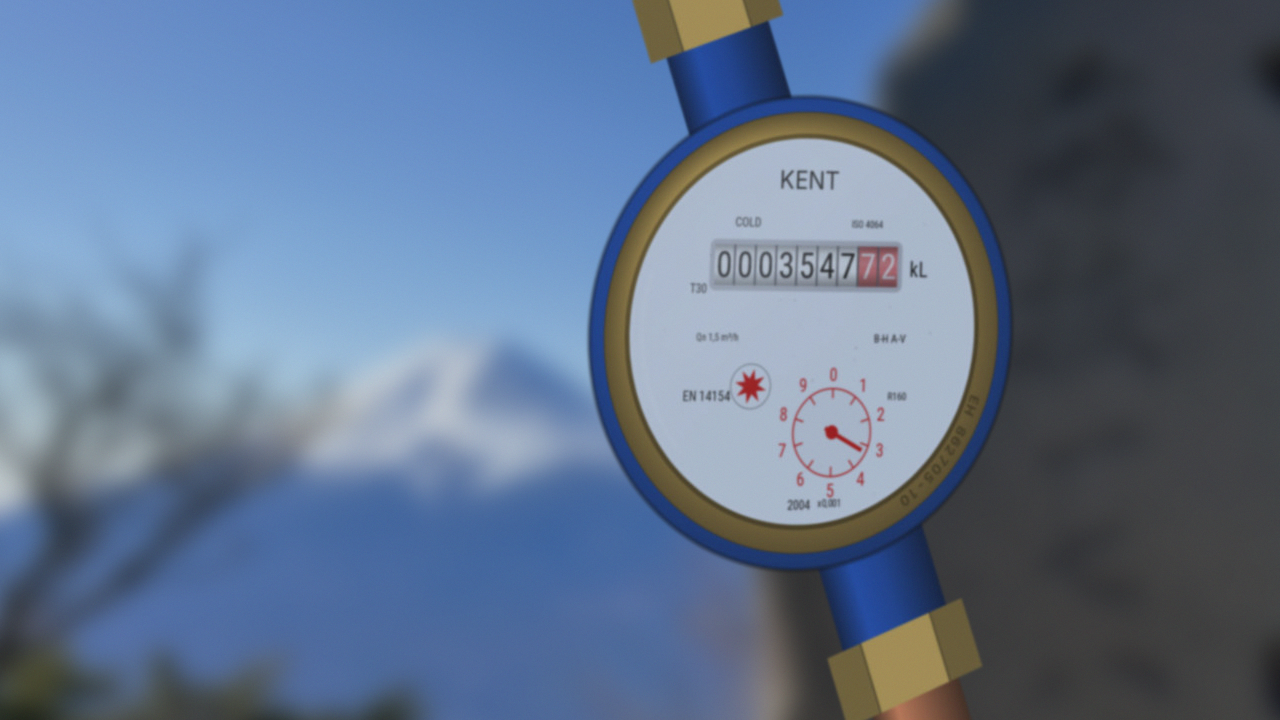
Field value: 3547.723 kL
